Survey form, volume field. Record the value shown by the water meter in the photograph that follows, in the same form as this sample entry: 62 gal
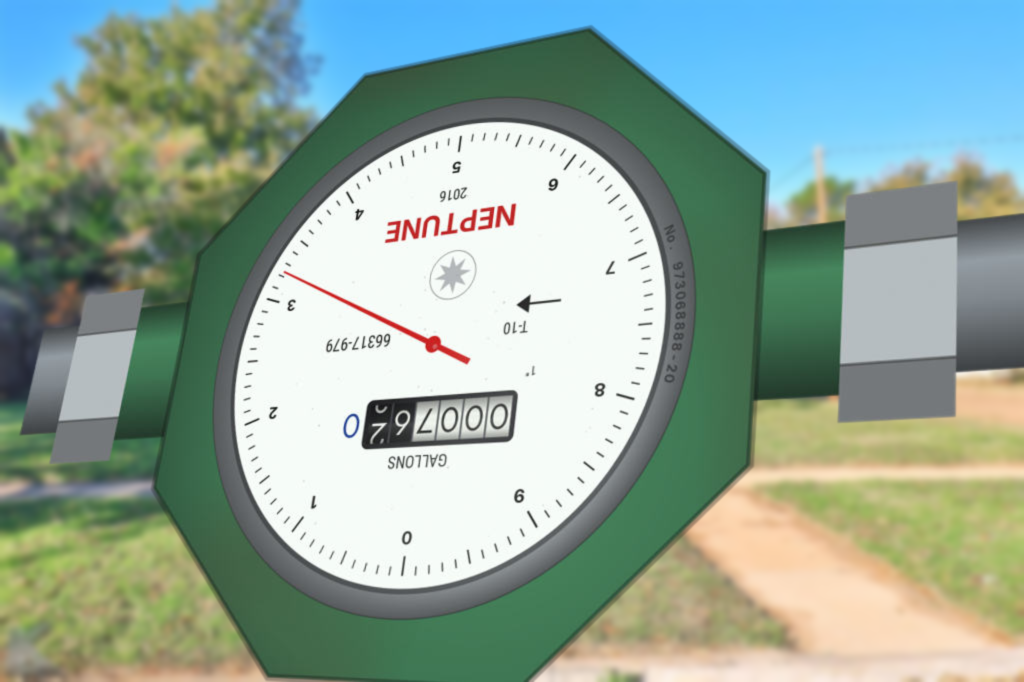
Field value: 7623.2 gal
